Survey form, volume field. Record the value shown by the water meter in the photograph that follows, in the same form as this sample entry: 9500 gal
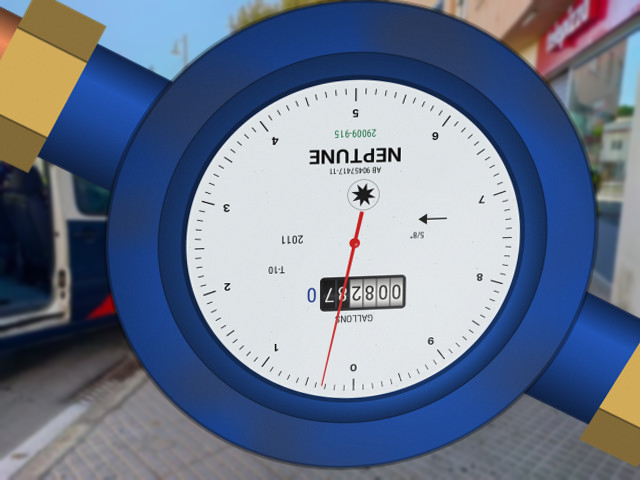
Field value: 82870.3 gal
